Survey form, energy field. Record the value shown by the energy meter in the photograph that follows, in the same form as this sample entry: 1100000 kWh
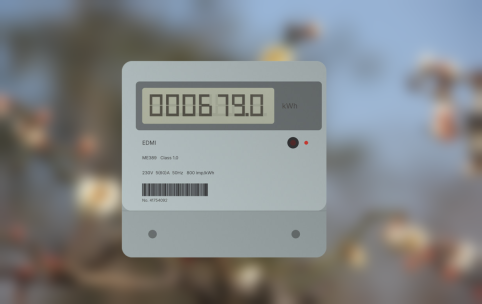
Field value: 679.0 kWh
